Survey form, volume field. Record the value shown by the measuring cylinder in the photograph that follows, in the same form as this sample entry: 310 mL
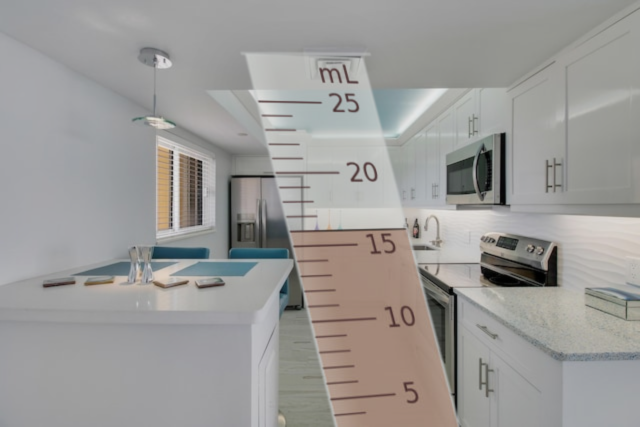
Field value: 16 mL
